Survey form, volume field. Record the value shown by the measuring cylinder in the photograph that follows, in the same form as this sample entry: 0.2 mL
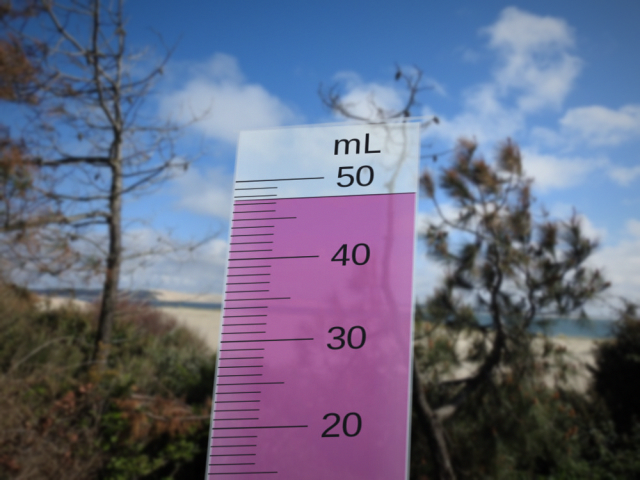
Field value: 47.5 mL
